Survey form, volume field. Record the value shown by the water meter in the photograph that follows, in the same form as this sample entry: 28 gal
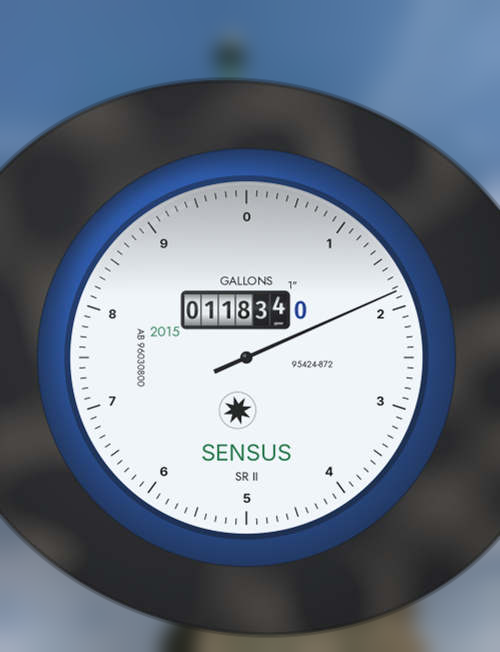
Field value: 118341.8 gal
